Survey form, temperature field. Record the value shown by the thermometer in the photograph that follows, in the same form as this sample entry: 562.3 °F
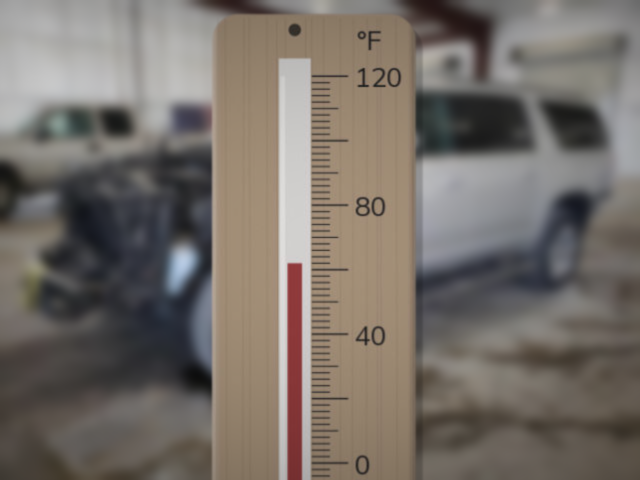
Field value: 62 °F
